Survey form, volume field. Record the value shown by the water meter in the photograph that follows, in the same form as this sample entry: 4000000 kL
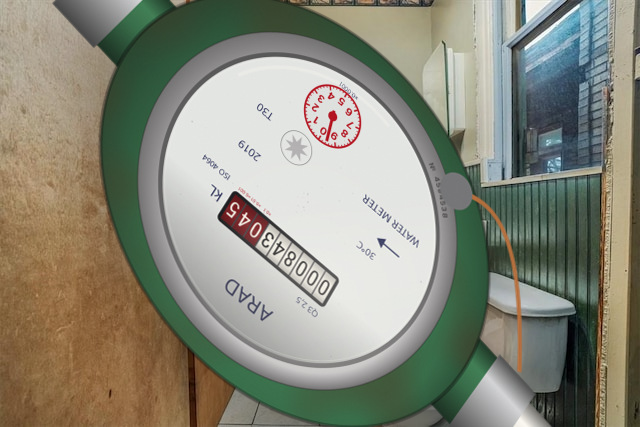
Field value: 843.0449 kL
